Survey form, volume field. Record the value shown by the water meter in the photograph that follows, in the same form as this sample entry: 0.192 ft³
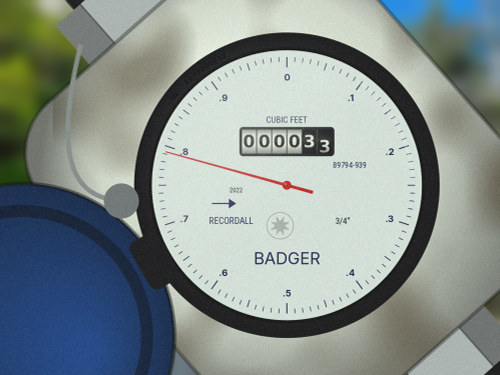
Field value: 32.79 ft³
